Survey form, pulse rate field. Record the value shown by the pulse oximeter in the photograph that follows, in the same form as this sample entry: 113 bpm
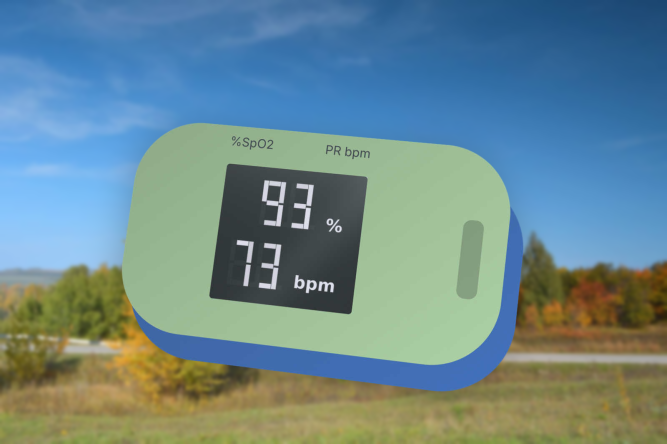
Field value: 73 bpm
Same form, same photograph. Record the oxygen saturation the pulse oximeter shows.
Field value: 93 %
